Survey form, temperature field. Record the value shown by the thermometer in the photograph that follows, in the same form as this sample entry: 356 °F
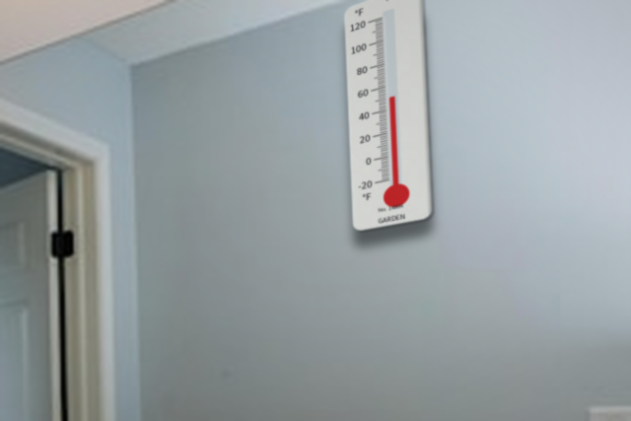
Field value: 50 °F
